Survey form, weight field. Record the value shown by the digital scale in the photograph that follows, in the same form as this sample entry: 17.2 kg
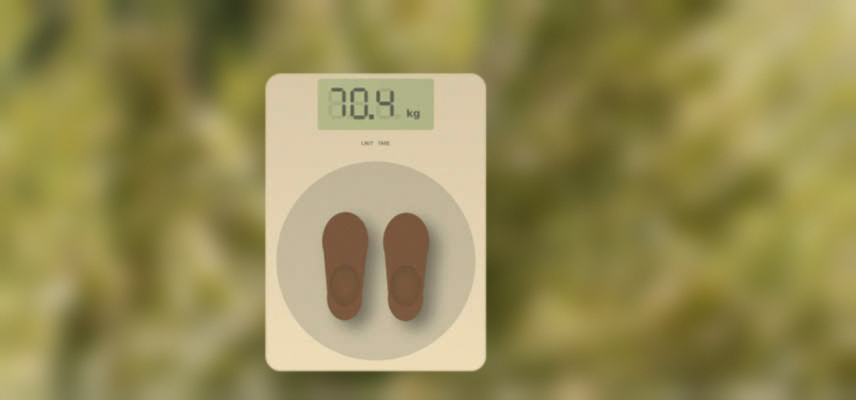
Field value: 70.4 kg
